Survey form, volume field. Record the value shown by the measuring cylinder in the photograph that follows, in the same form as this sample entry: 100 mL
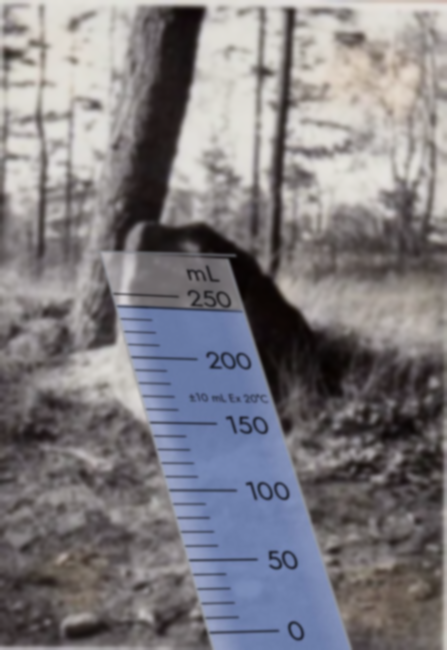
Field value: 240 mL
